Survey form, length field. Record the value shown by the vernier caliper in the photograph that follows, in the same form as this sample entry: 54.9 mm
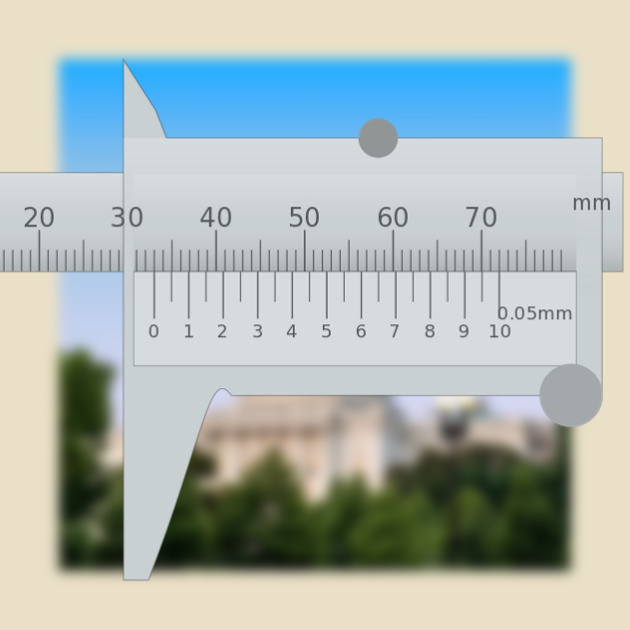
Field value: 33.0 mm
